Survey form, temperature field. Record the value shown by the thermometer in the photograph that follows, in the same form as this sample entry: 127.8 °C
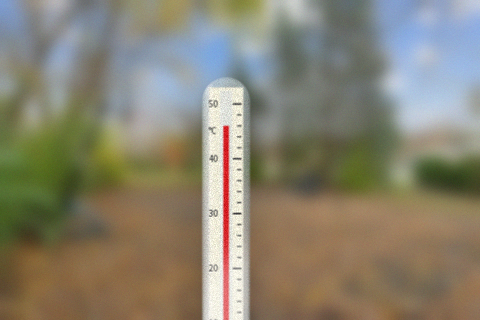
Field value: 46 °C
